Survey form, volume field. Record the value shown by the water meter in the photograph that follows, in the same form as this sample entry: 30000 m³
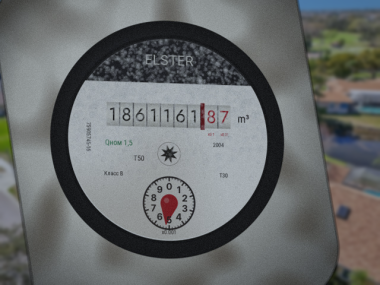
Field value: 1861161.875 m³
